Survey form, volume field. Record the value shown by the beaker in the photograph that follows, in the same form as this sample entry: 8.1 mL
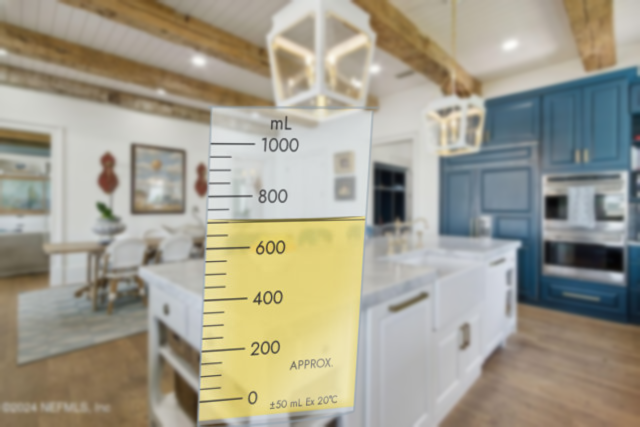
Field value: 700 mL
